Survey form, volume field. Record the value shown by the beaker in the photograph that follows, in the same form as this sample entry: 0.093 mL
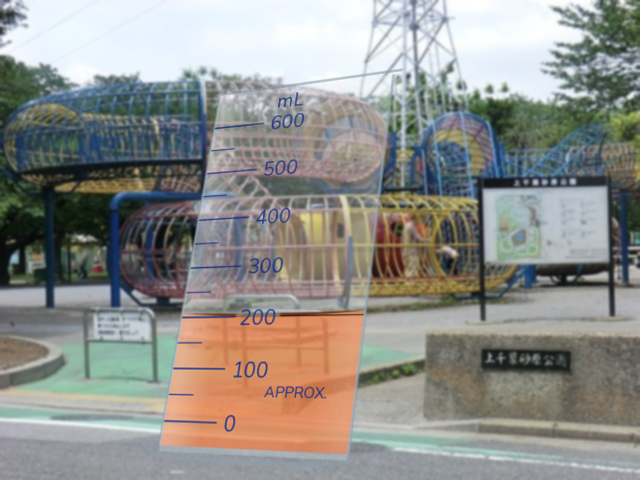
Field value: 200 mL
